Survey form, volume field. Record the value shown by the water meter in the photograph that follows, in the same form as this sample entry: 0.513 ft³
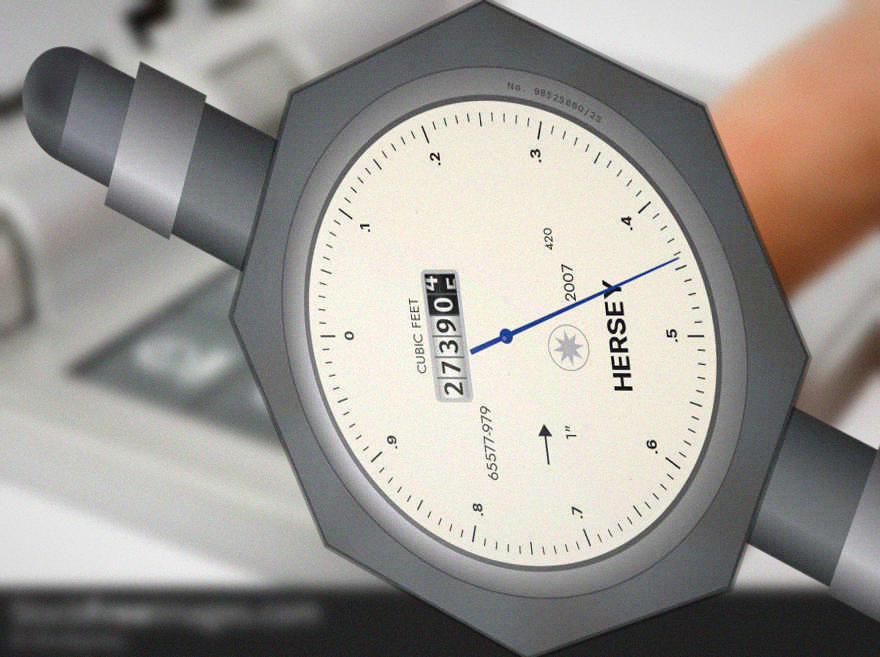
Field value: 273904.44 ft³
